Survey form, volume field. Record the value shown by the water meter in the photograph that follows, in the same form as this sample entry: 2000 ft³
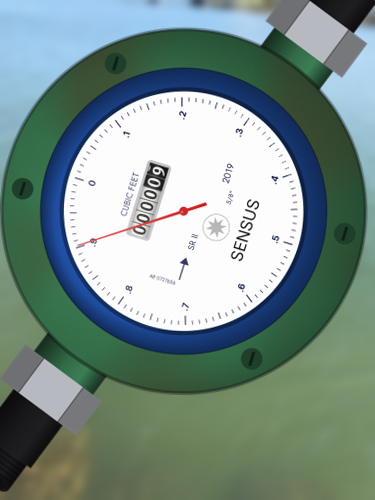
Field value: 8.90 ft³
